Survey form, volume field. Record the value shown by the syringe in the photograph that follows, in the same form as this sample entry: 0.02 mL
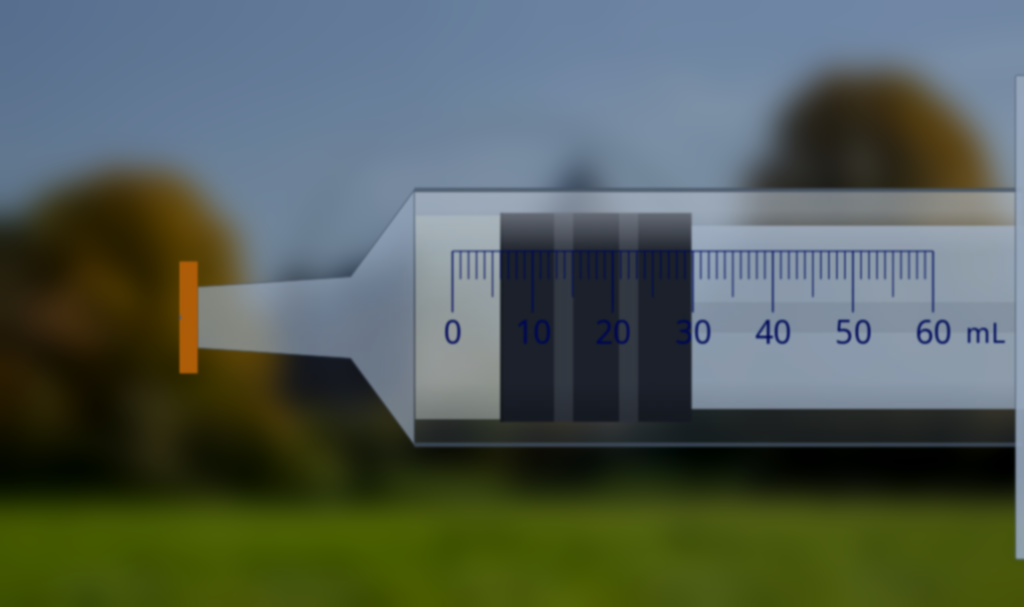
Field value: 6 mL
